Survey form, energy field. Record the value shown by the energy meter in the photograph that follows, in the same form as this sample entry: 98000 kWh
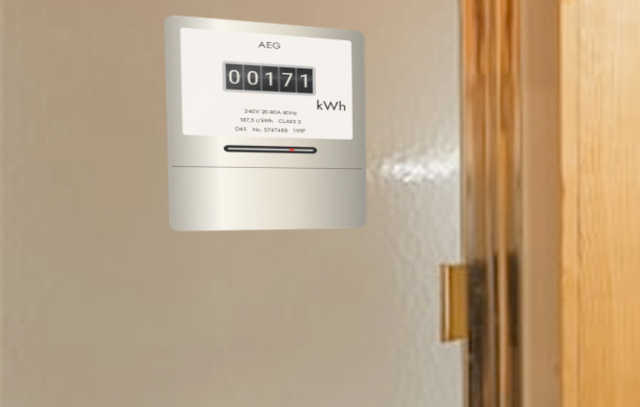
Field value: 171 kWh
